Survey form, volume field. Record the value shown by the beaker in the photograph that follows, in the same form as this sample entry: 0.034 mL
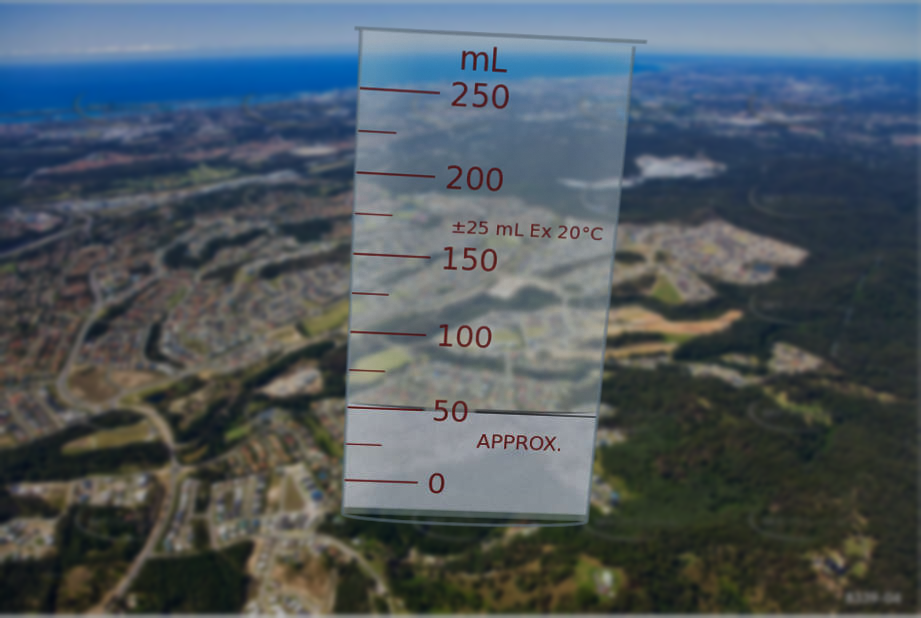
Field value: 50 mL
